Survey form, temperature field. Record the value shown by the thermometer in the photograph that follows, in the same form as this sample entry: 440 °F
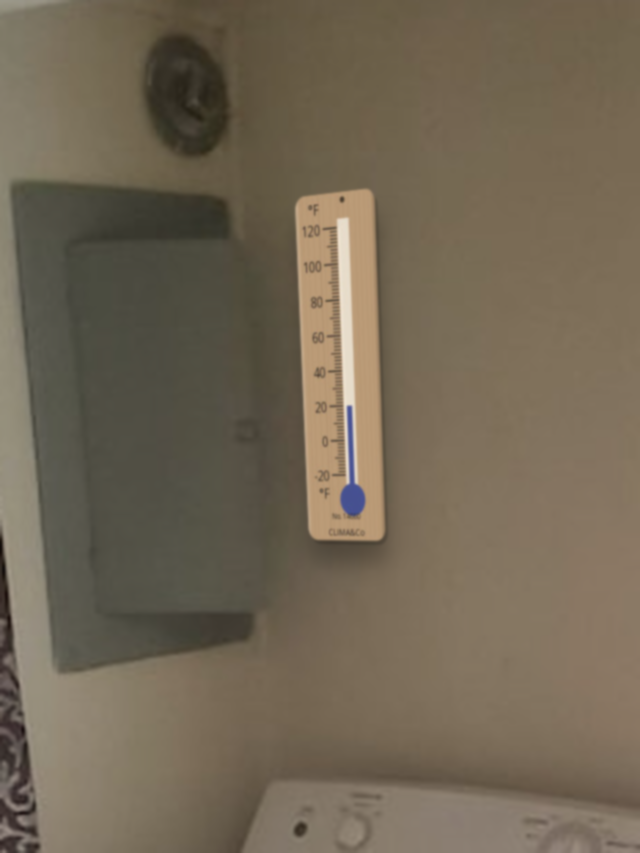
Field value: 20 °F
